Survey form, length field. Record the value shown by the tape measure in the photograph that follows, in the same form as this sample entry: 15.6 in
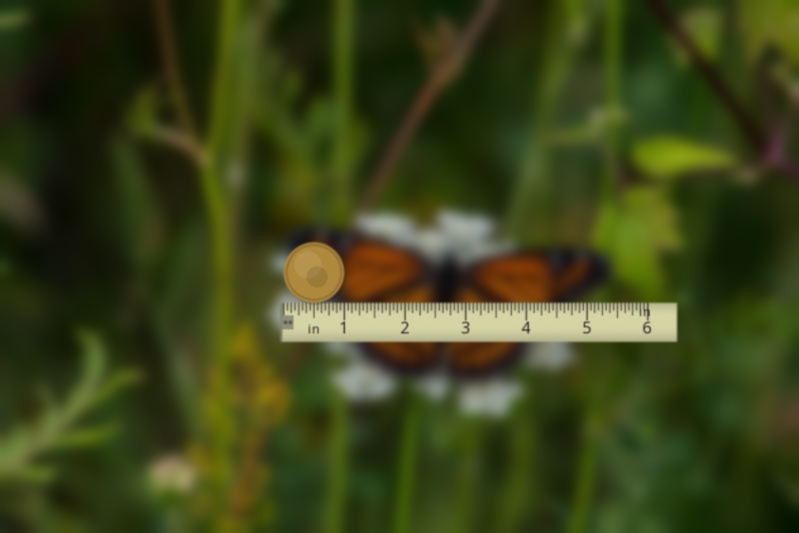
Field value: 1 in
